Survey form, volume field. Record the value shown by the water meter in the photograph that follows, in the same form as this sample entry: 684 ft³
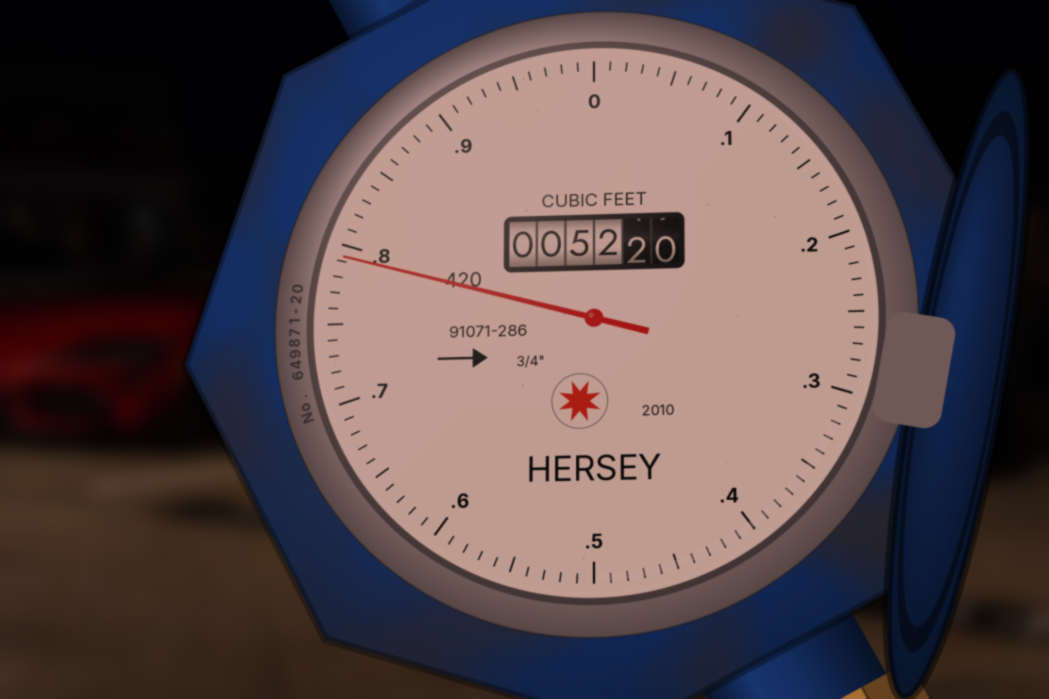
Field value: 5219.79 ft³
